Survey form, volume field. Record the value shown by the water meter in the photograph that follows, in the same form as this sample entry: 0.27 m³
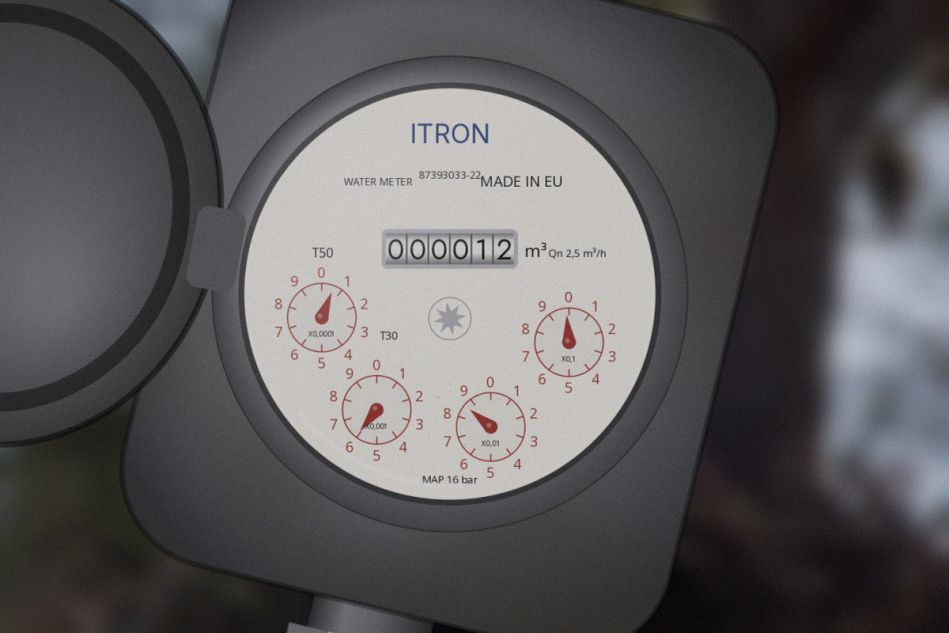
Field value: 11.9860 m³
